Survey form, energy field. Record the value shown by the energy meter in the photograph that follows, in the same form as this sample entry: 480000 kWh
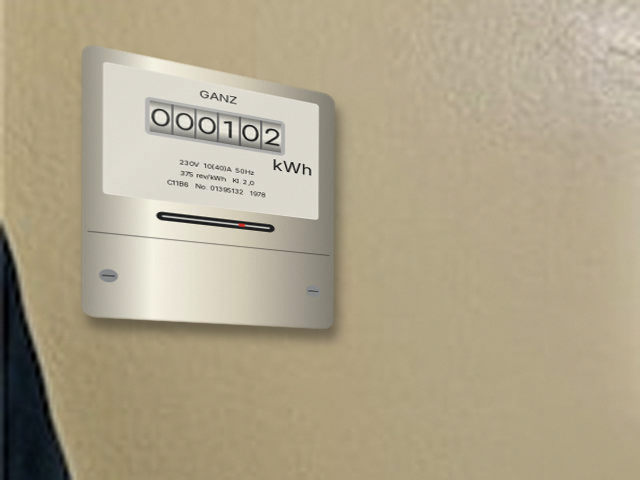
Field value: 102 kWh
